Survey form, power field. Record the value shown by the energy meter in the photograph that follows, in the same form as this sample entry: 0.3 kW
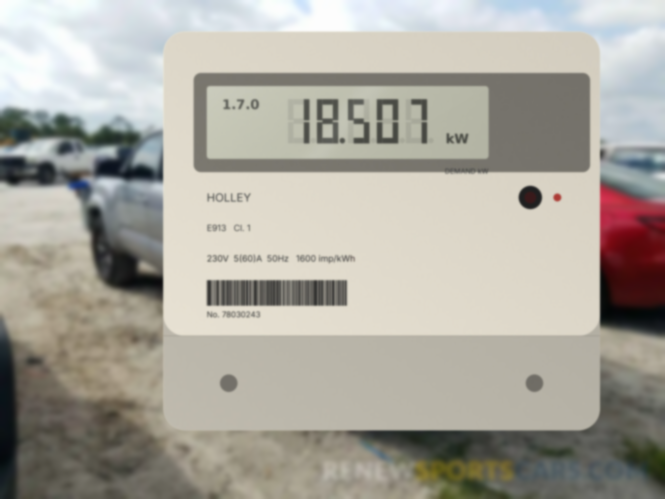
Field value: 18.507 kW
